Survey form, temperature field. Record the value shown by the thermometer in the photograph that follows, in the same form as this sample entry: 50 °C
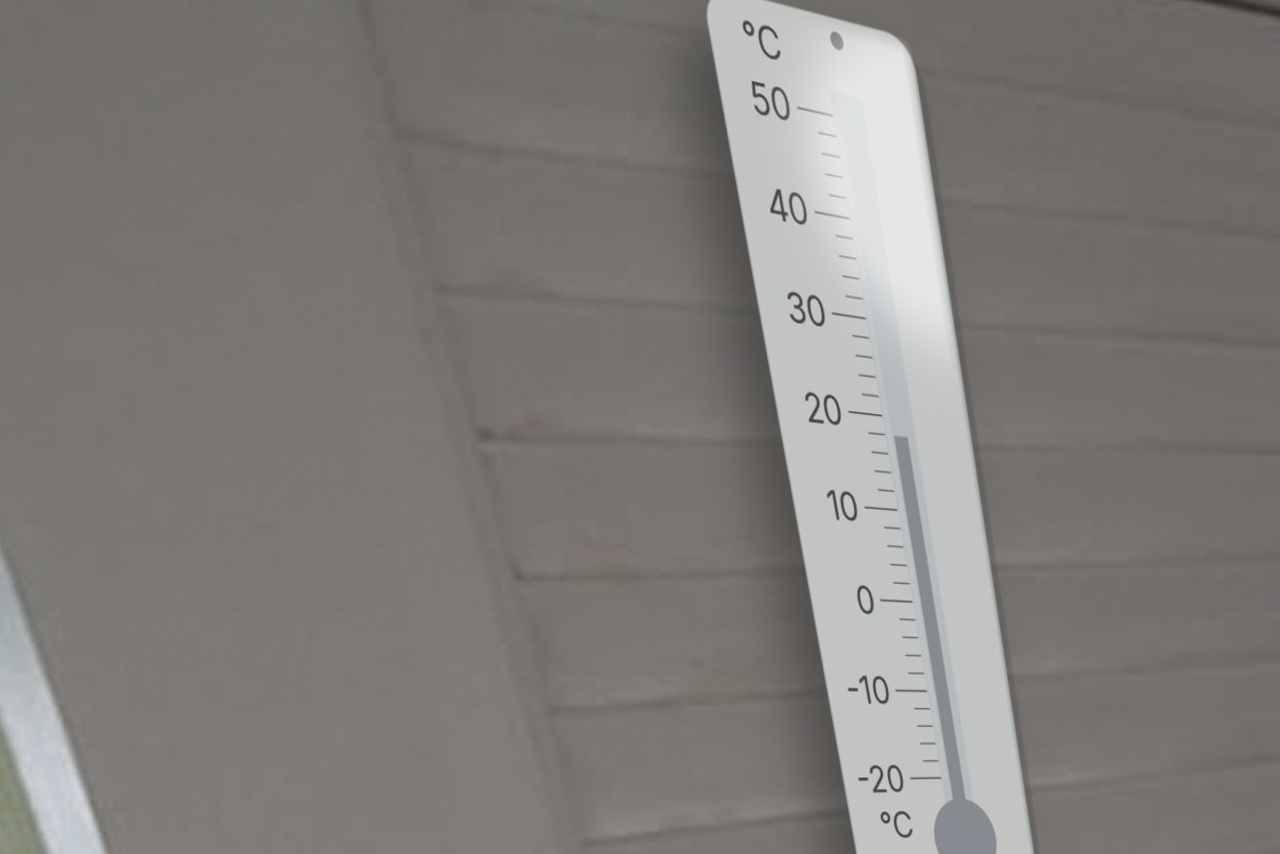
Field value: 18 °C
